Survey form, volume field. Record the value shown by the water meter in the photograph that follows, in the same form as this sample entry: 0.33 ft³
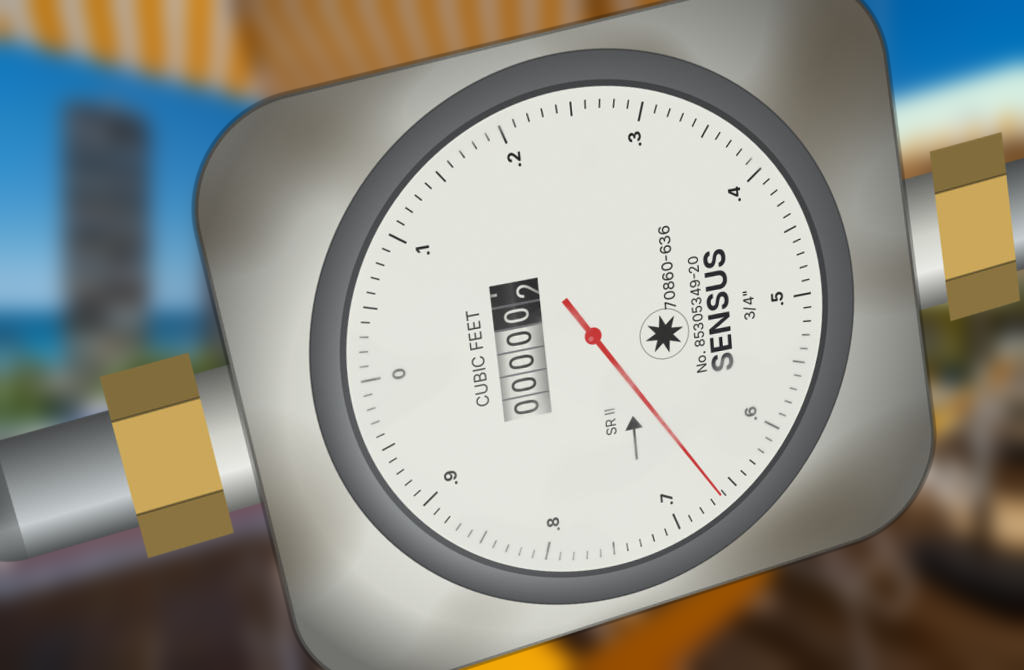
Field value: 1.66 ft³
